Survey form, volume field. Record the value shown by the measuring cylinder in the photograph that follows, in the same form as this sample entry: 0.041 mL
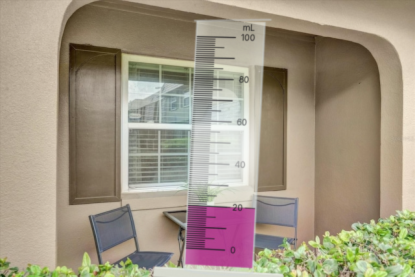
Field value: 20 mL
